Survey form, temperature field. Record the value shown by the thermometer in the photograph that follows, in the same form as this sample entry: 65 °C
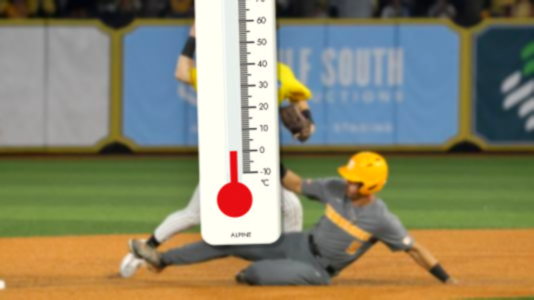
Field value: 0 °C
